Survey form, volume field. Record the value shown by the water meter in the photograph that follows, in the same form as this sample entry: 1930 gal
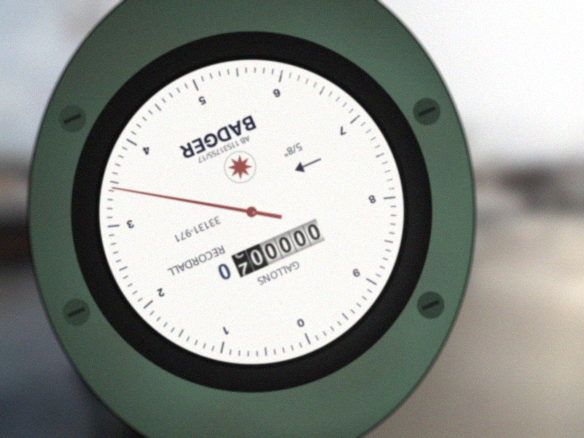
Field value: 23.4 gal
